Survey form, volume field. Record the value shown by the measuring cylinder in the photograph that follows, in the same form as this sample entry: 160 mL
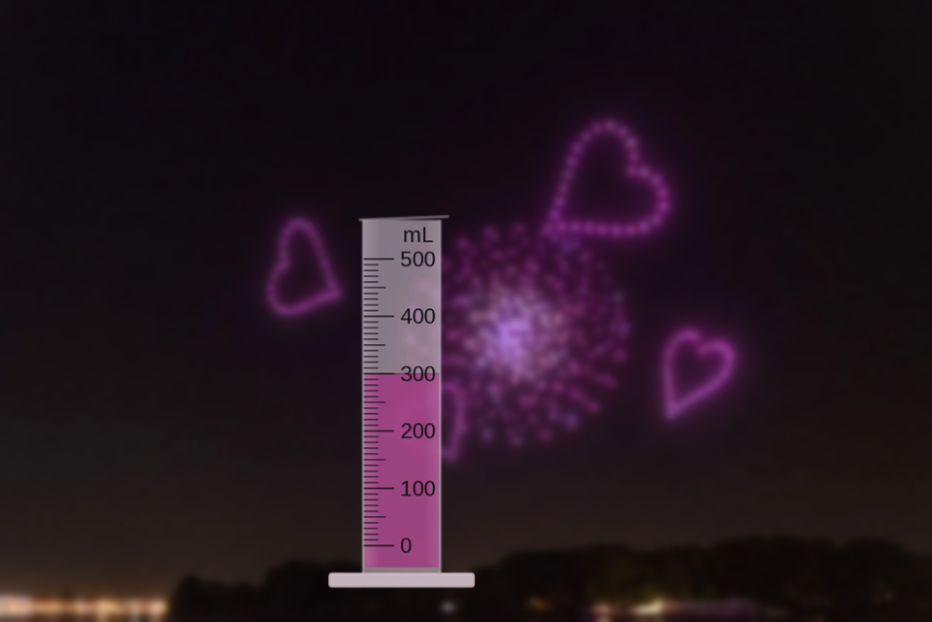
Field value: 300 mL
